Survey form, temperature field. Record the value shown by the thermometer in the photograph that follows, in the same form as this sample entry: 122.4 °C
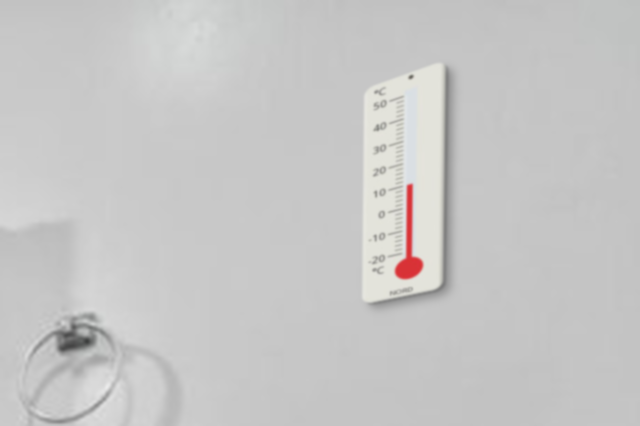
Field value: 10 °C
